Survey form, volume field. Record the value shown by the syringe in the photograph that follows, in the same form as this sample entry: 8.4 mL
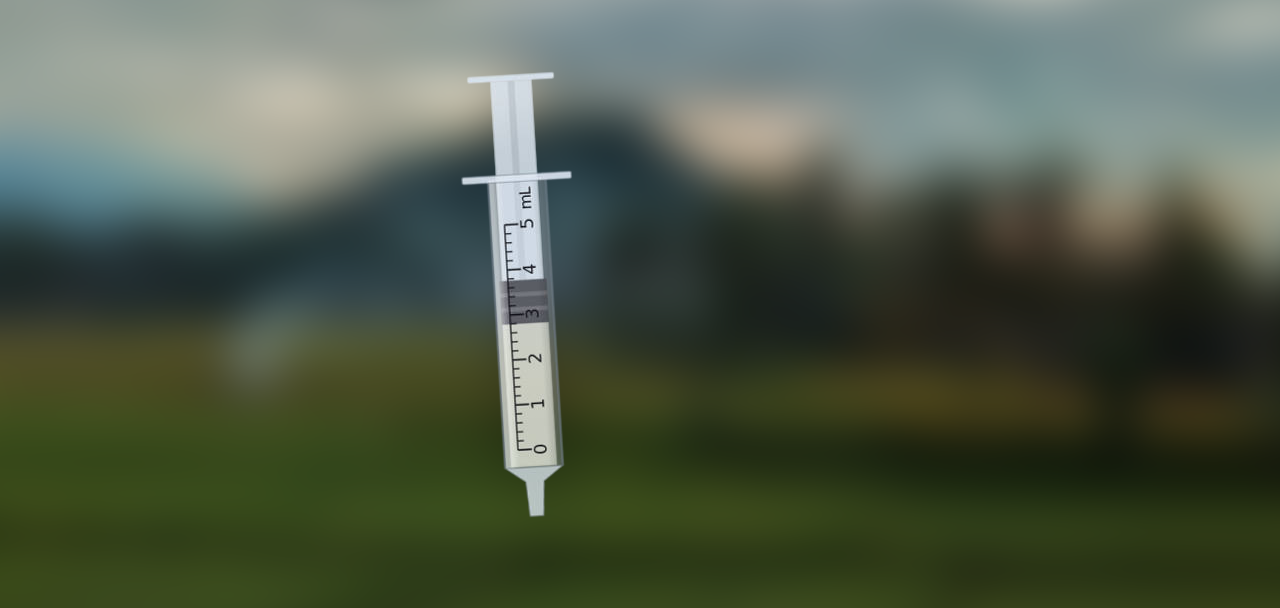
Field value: 2.8 mL
